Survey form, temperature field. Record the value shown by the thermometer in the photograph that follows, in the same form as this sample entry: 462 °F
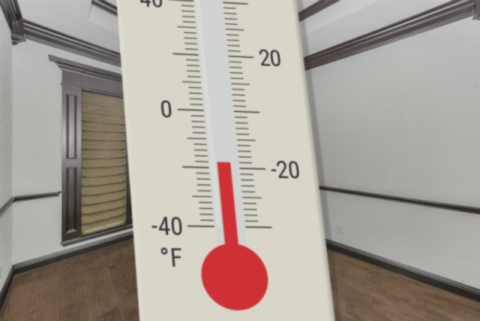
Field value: -18 °F
